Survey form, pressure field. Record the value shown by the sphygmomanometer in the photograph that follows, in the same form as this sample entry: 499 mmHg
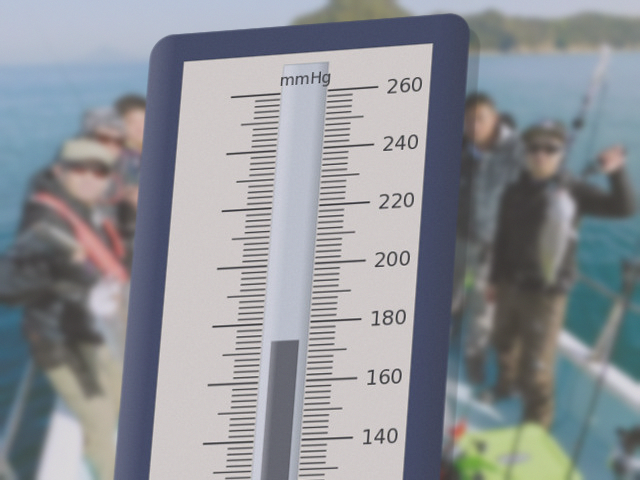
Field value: 174 mmHg
